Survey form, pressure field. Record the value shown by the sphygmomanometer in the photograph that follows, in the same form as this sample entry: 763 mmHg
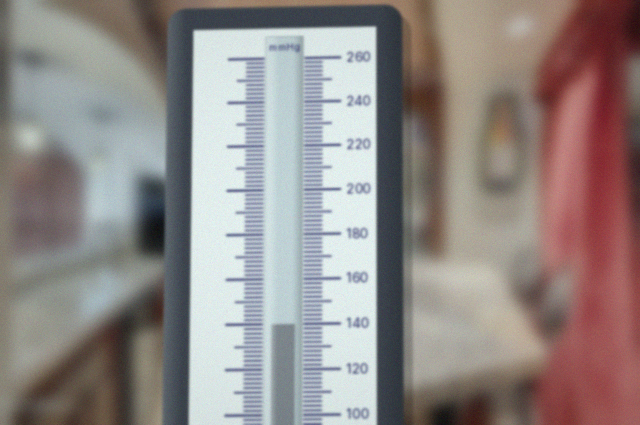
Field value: 140 mmHg
